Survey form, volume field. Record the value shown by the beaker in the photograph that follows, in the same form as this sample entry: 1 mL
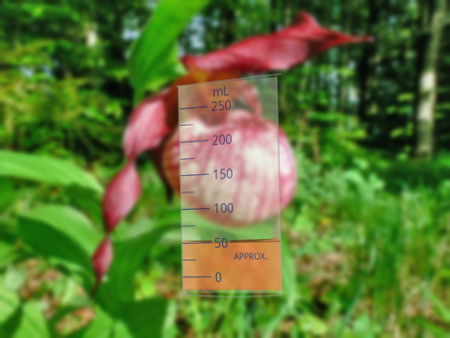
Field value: 50 mL
